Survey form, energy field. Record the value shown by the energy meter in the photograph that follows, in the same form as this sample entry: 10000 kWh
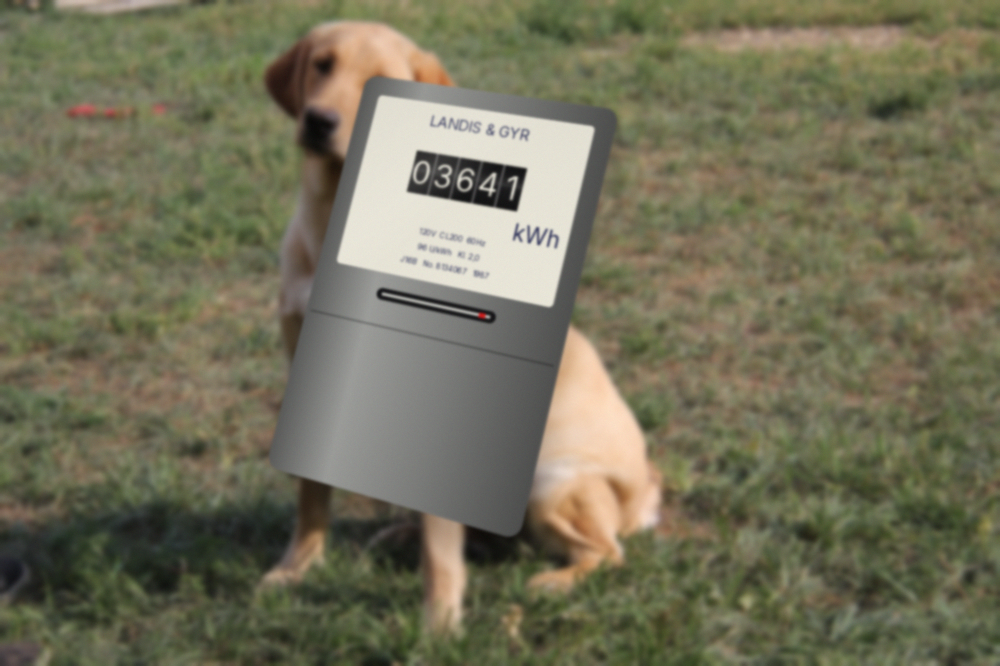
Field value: 3641 kWh
